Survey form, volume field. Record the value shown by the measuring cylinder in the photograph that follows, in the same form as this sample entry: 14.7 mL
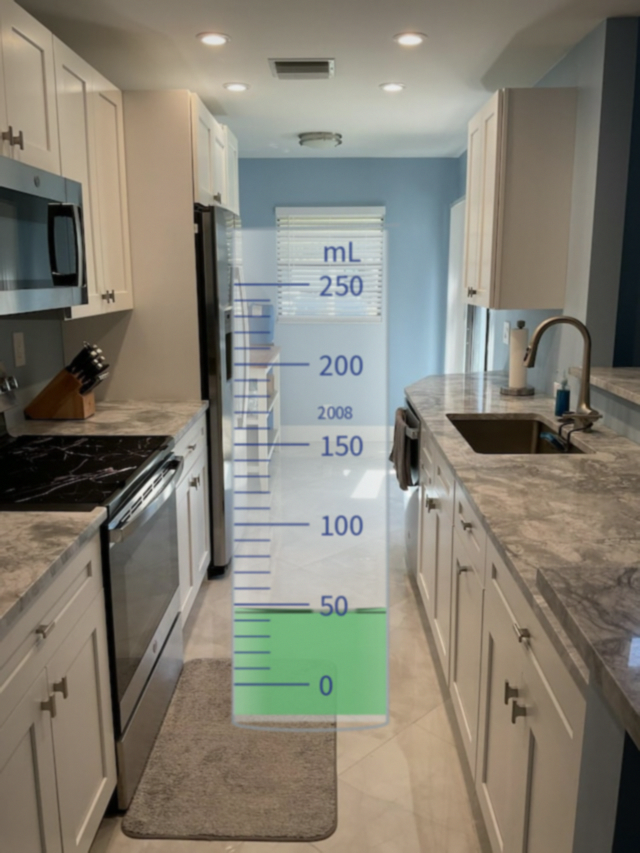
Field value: 45 mL
